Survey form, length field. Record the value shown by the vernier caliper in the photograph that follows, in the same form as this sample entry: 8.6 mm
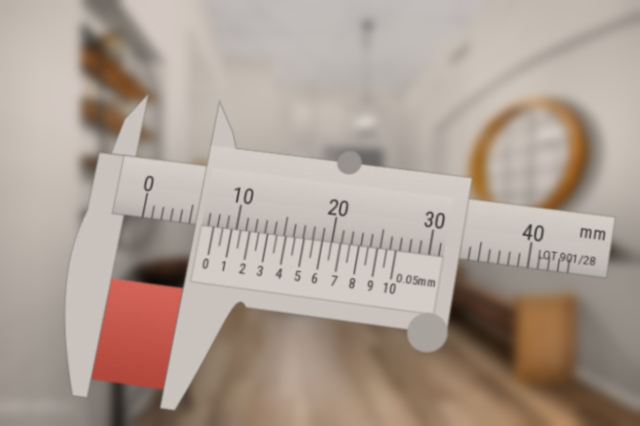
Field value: 7.6 mm
